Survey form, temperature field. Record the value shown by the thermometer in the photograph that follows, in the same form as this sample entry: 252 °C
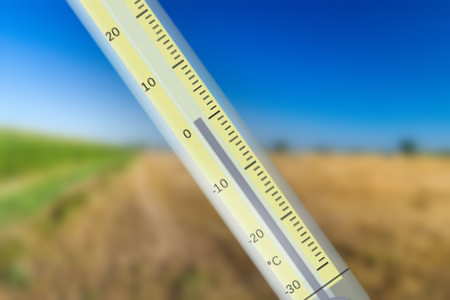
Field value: 1 °C
